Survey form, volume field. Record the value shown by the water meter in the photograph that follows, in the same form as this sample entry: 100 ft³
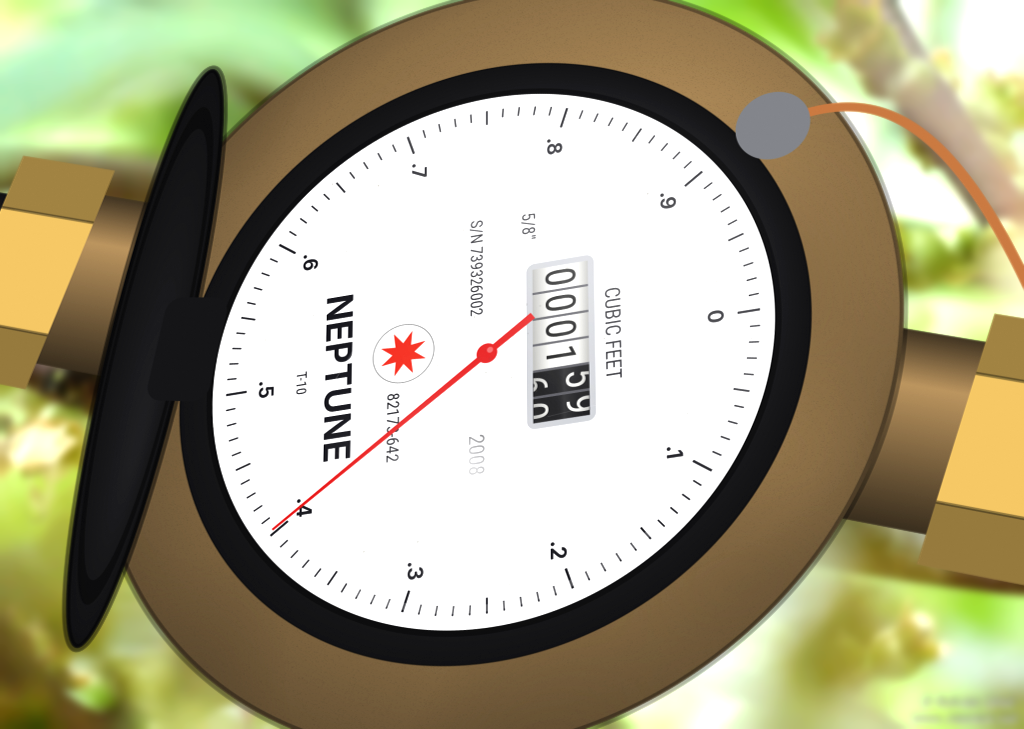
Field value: 159.40 ft³
